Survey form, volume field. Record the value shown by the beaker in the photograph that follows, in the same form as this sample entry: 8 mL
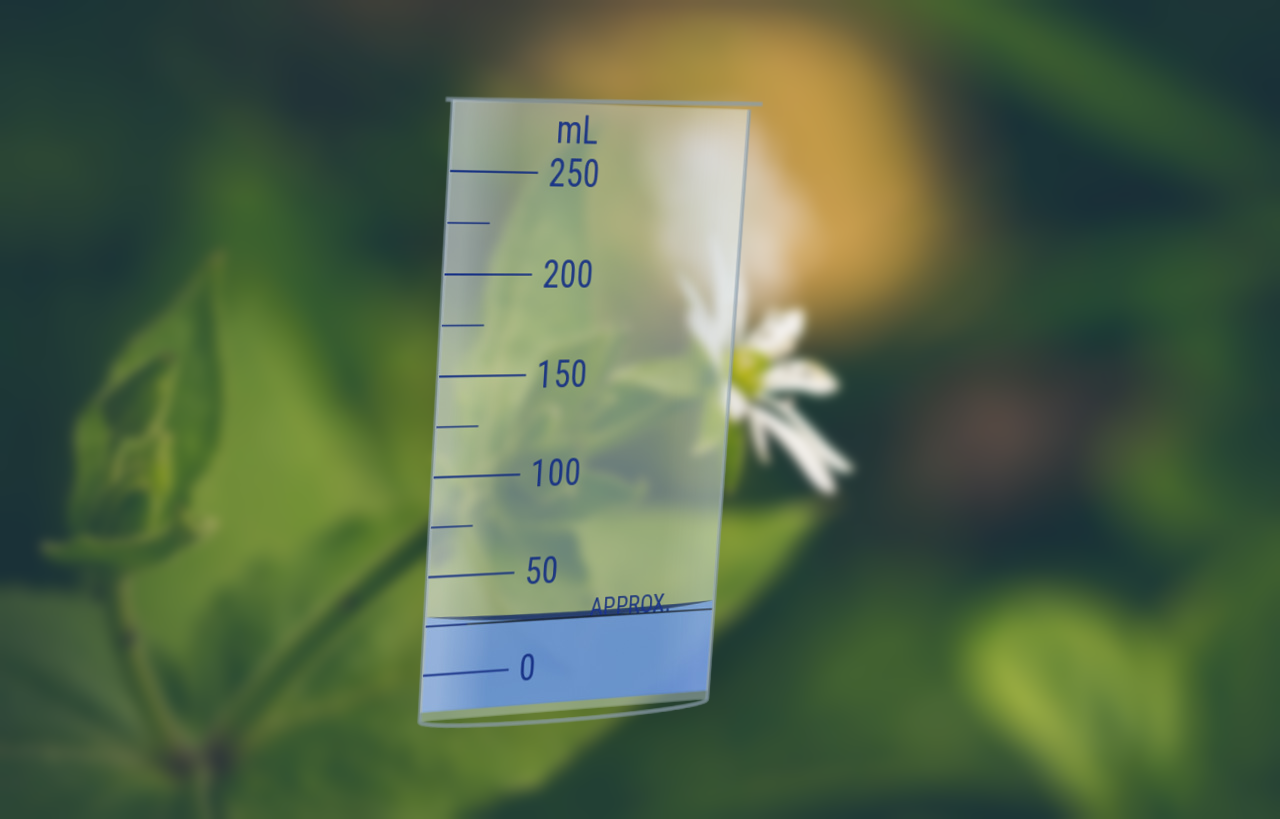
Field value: 25 mL
